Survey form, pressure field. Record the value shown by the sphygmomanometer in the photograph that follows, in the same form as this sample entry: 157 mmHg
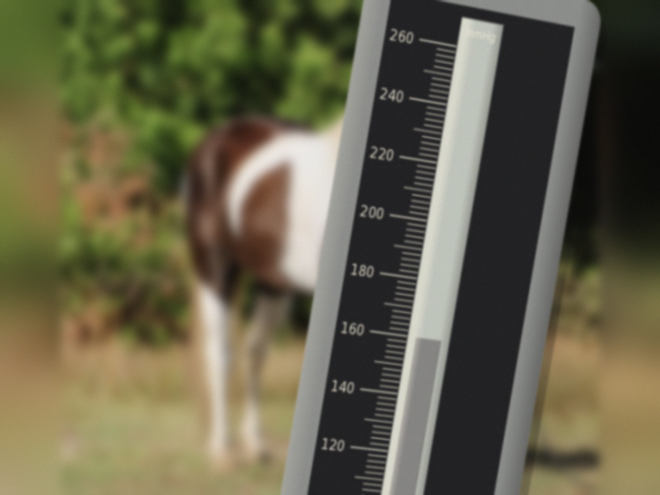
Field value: 160 mmHg
